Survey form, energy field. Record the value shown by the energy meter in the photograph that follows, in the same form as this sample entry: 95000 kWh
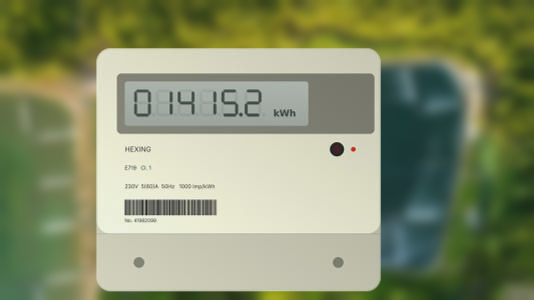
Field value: 1415.2 kWh
